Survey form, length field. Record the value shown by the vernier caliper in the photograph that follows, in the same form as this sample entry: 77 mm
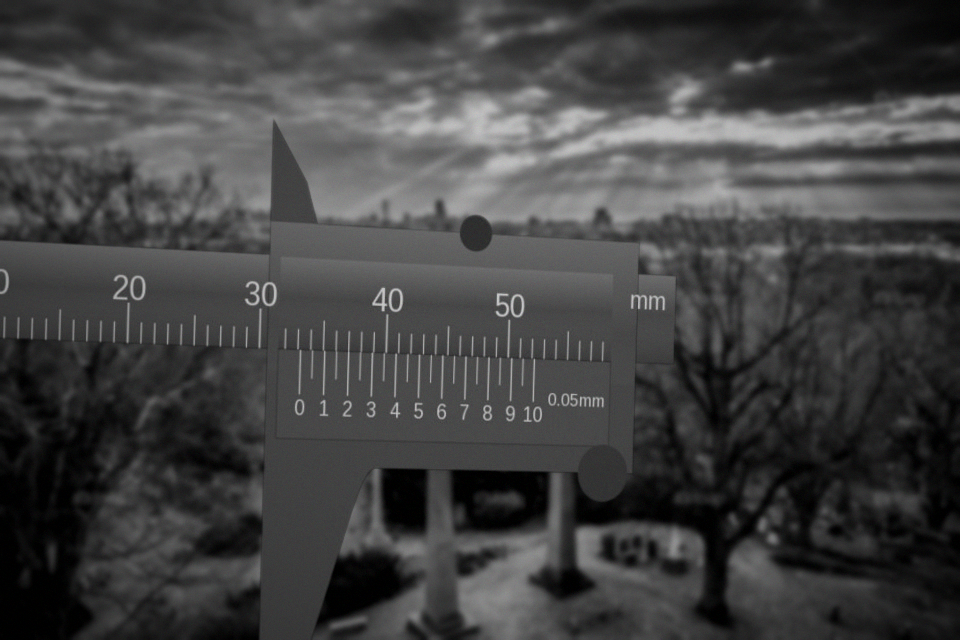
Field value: 33.2 mm
